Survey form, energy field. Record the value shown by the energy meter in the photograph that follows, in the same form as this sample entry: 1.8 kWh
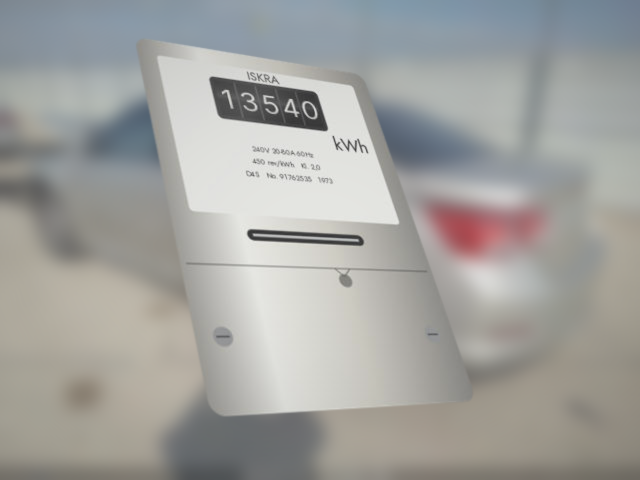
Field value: 13540 kWh
